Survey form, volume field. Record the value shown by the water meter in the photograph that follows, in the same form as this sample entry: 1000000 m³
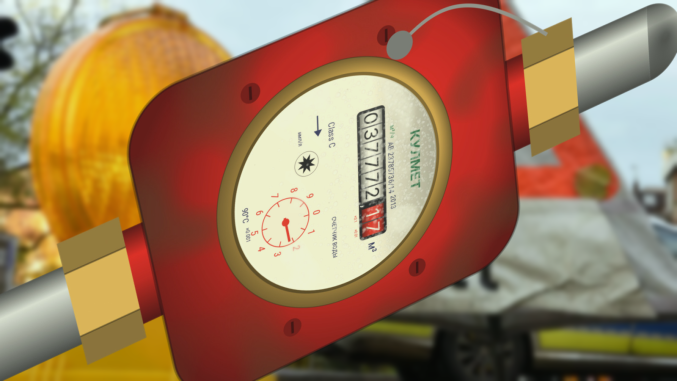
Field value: 37772.172 m³
